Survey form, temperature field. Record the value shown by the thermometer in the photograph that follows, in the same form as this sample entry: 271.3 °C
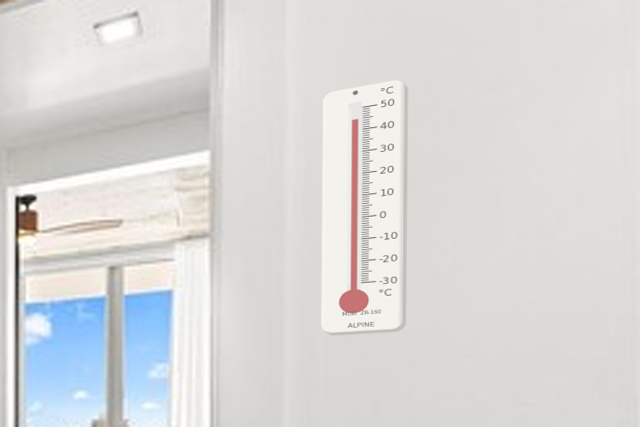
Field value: 45 °C
